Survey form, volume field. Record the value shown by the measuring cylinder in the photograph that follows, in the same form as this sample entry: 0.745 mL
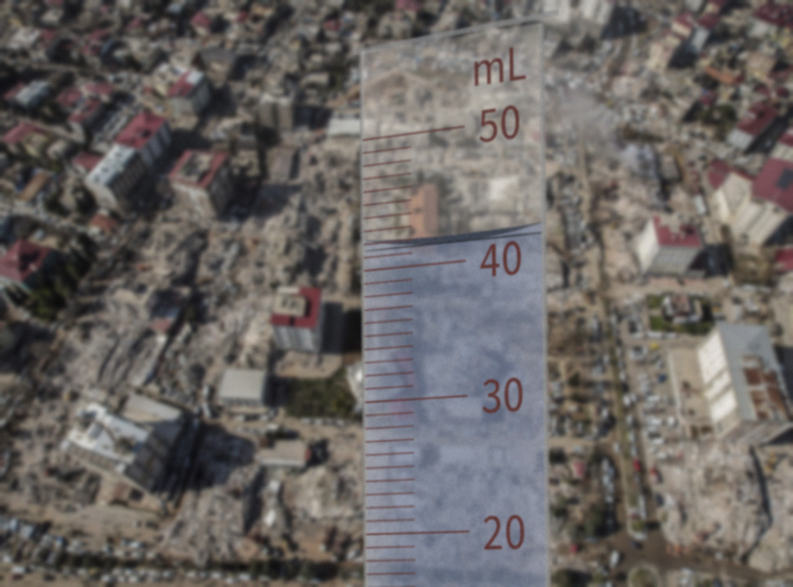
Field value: 41.5 mL
